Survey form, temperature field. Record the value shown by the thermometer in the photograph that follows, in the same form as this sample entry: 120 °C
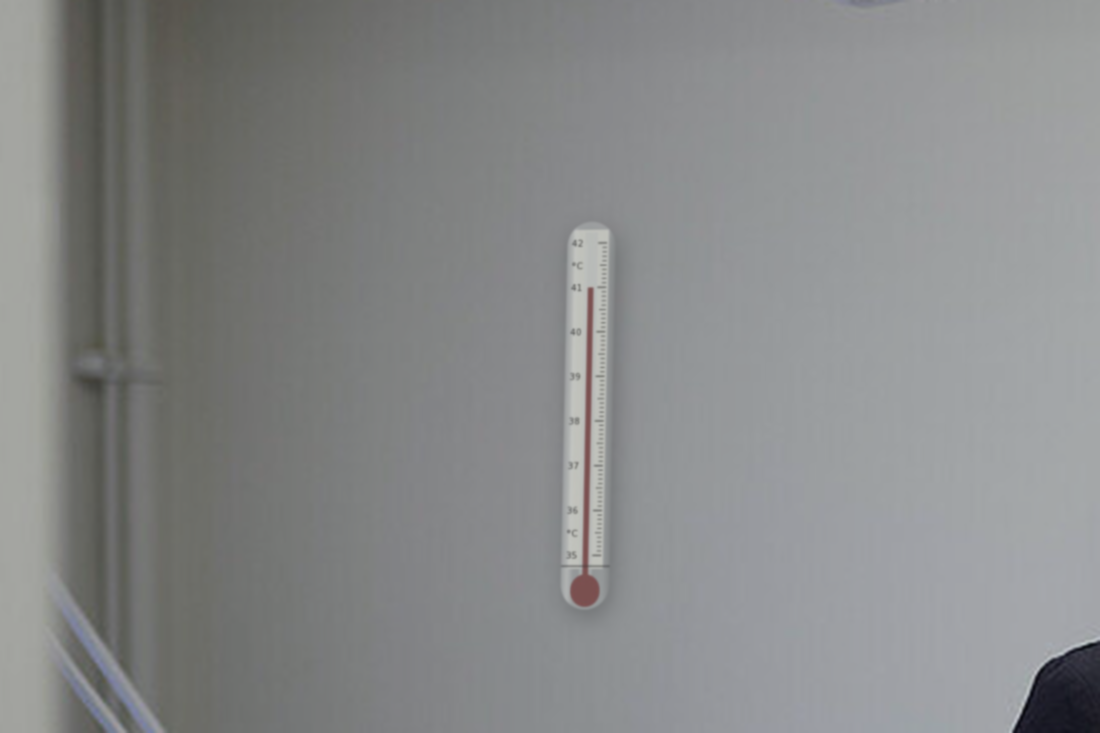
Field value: 41 °C
